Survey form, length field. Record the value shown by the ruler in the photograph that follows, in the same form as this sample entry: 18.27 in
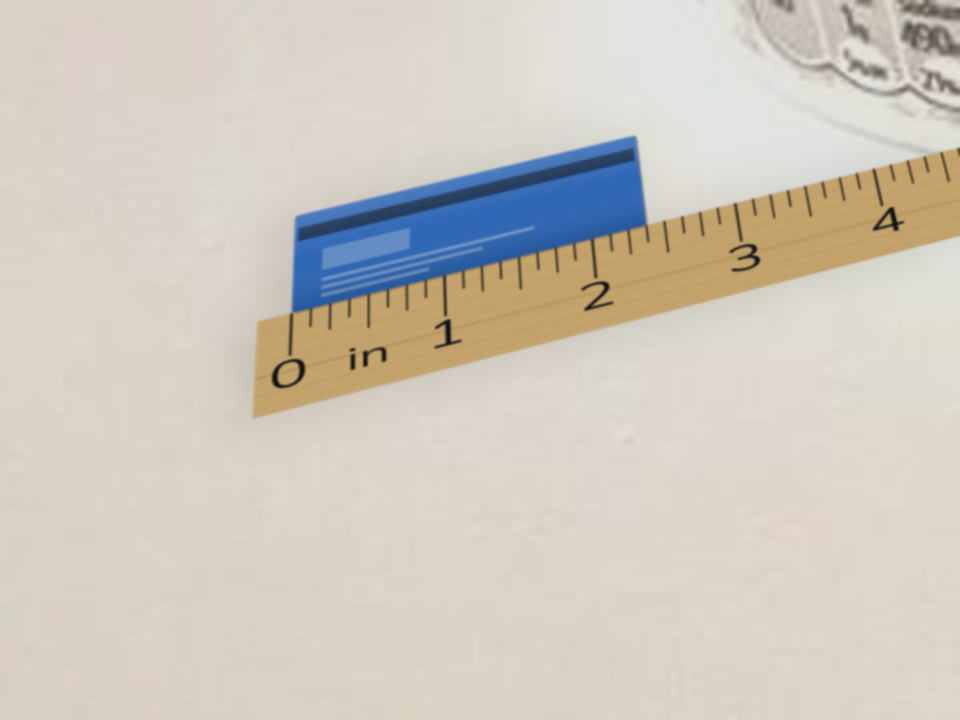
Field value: 2.375 in
